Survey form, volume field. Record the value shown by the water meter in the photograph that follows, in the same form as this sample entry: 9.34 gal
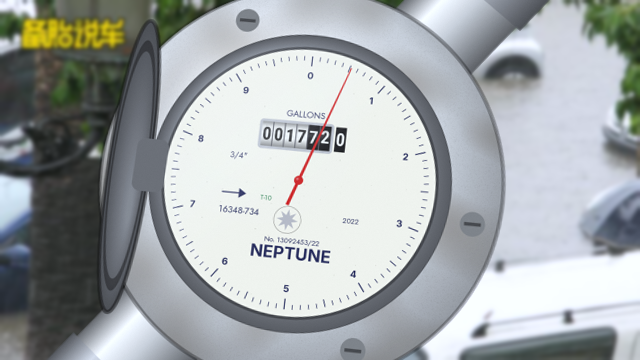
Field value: 17720.5 gal
